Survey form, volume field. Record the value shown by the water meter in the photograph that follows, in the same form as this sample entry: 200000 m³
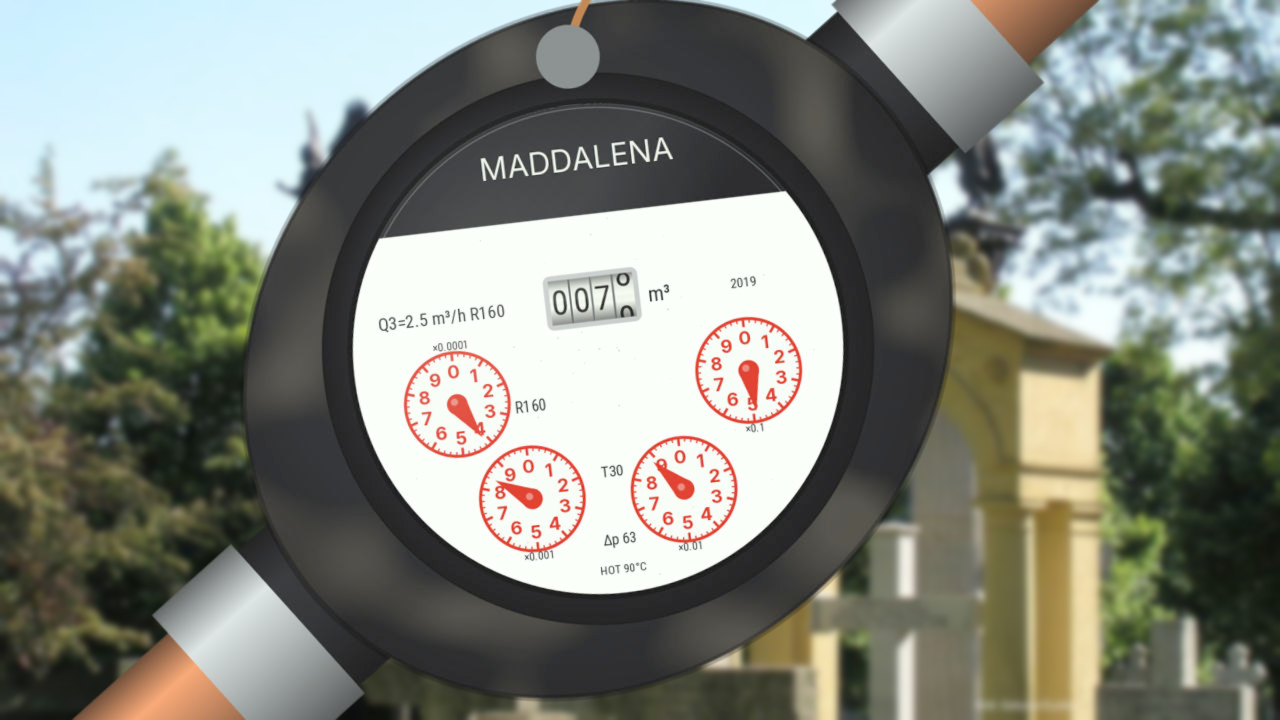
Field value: 78.4884 m³
